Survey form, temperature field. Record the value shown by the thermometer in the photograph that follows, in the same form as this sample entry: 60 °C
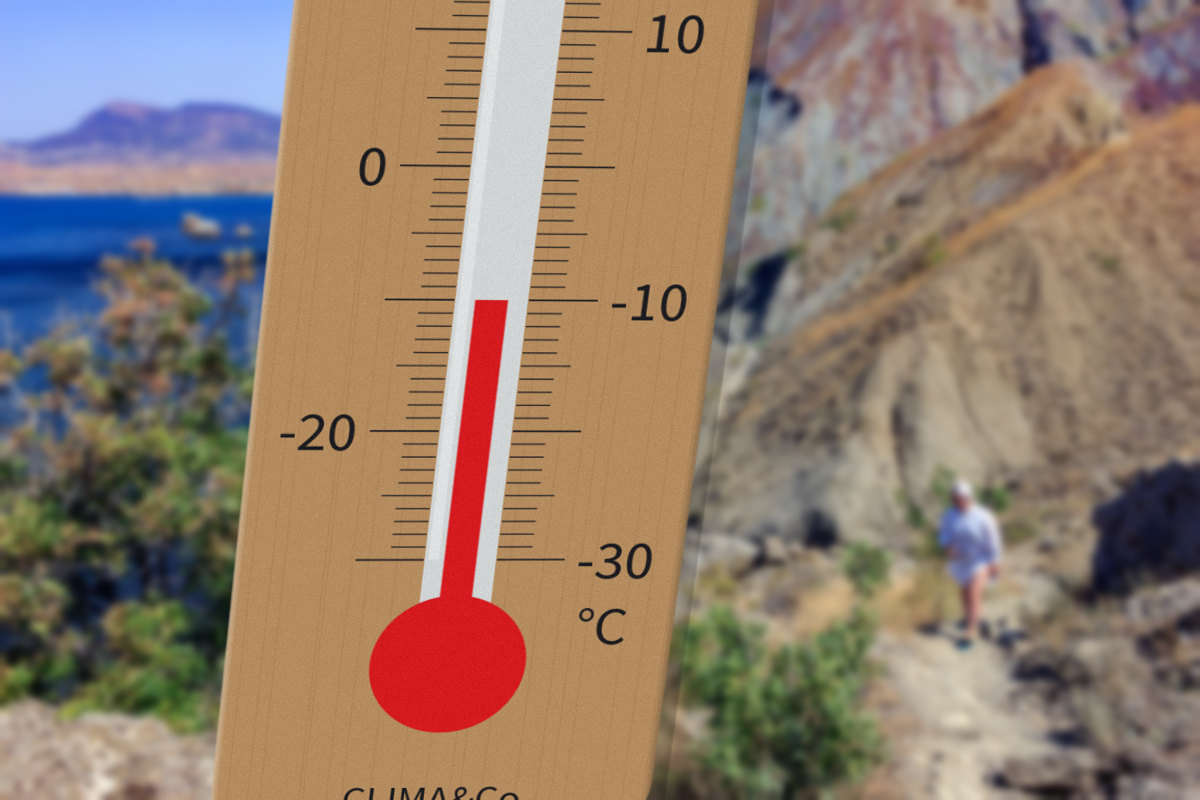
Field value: -10 °C
